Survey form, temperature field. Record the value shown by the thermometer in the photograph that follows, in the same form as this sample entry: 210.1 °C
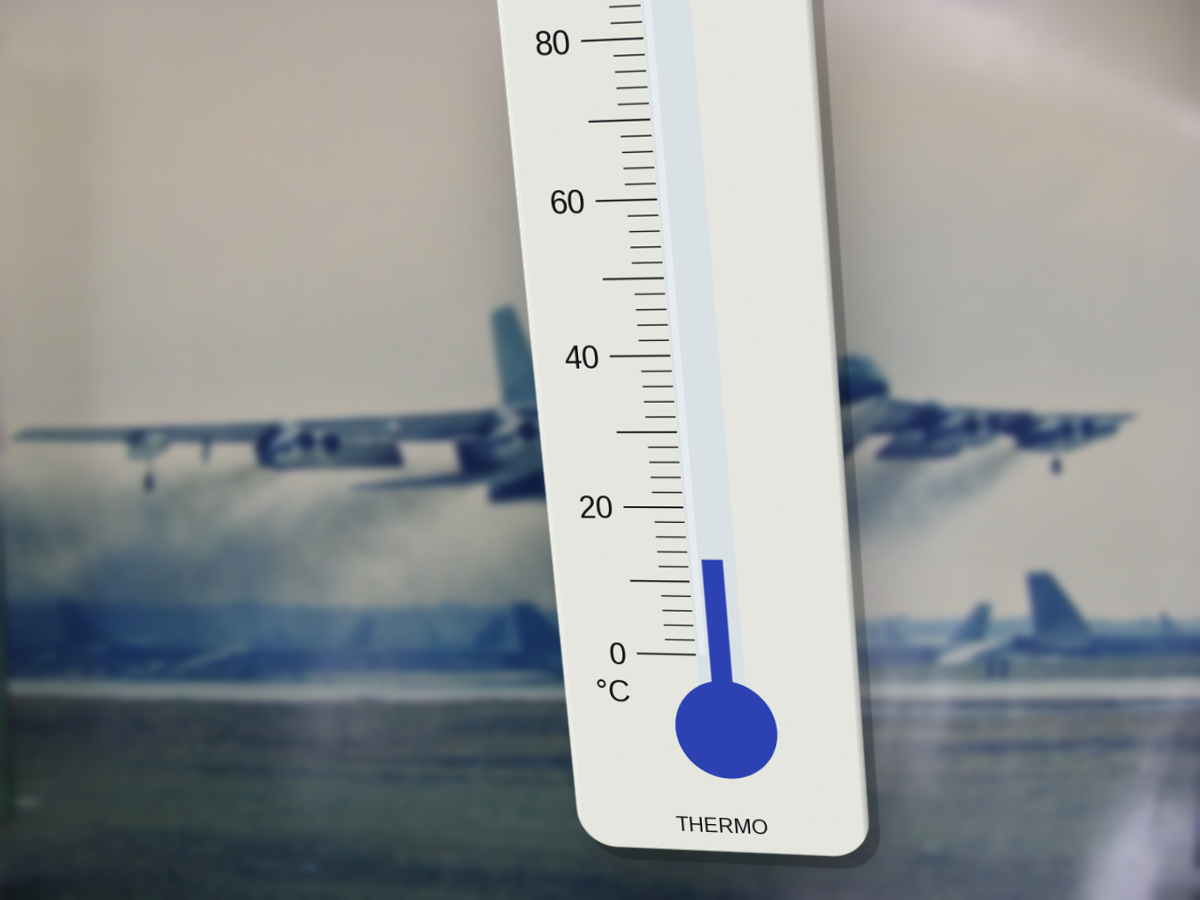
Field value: 13 °C
